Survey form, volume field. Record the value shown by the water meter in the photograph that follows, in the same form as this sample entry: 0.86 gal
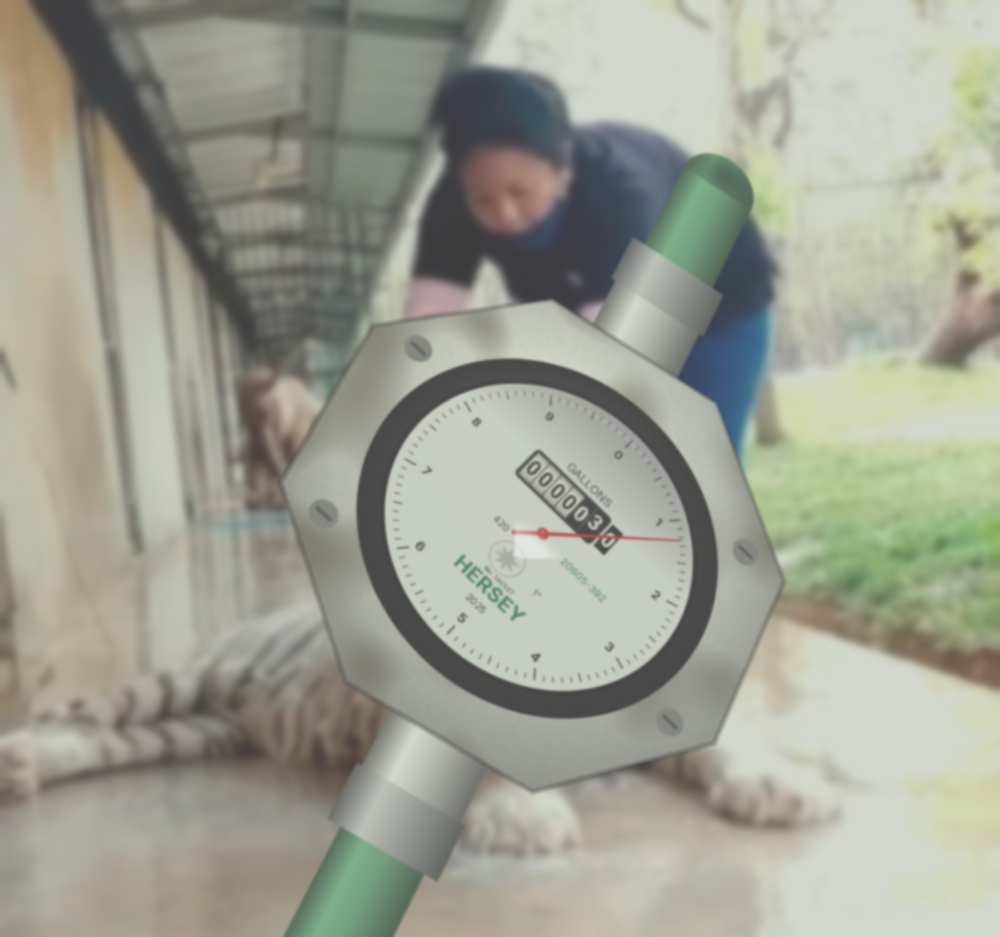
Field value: 31.2 gal
